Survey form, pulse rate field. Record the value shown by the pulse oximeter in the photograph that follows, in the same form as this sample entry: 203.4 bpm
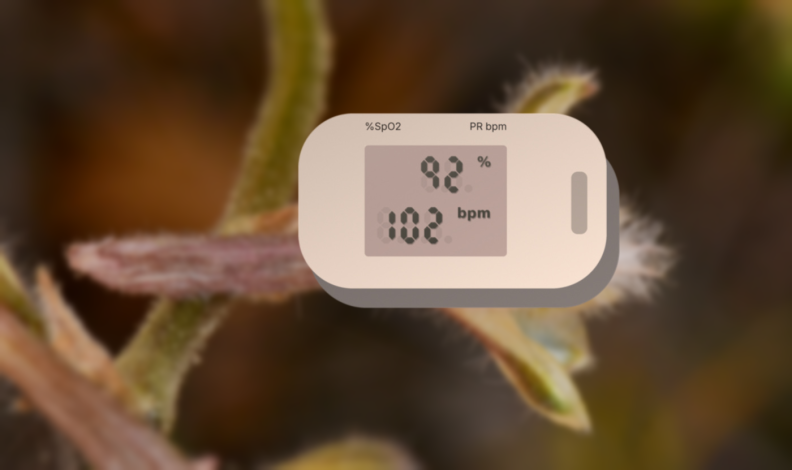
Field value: 102 bpm
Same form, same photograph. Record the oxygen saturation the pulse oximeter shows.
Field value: 92 %
